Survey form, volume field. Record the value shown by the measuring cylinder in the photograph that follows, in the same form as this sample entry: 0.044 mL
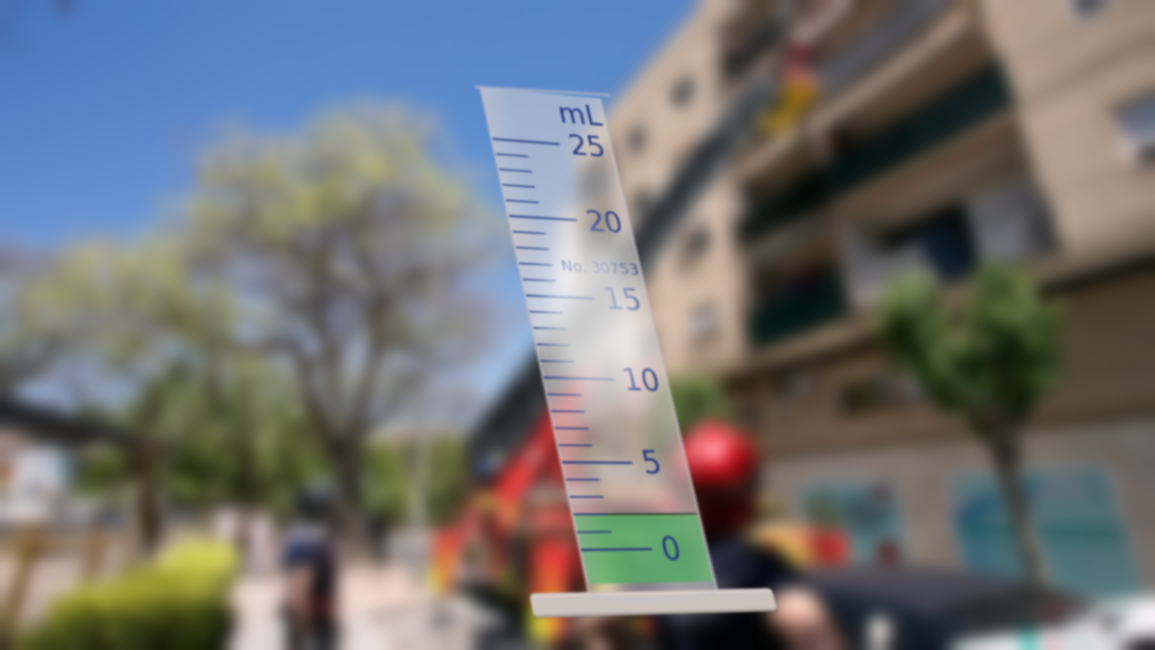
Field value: 2 mL
